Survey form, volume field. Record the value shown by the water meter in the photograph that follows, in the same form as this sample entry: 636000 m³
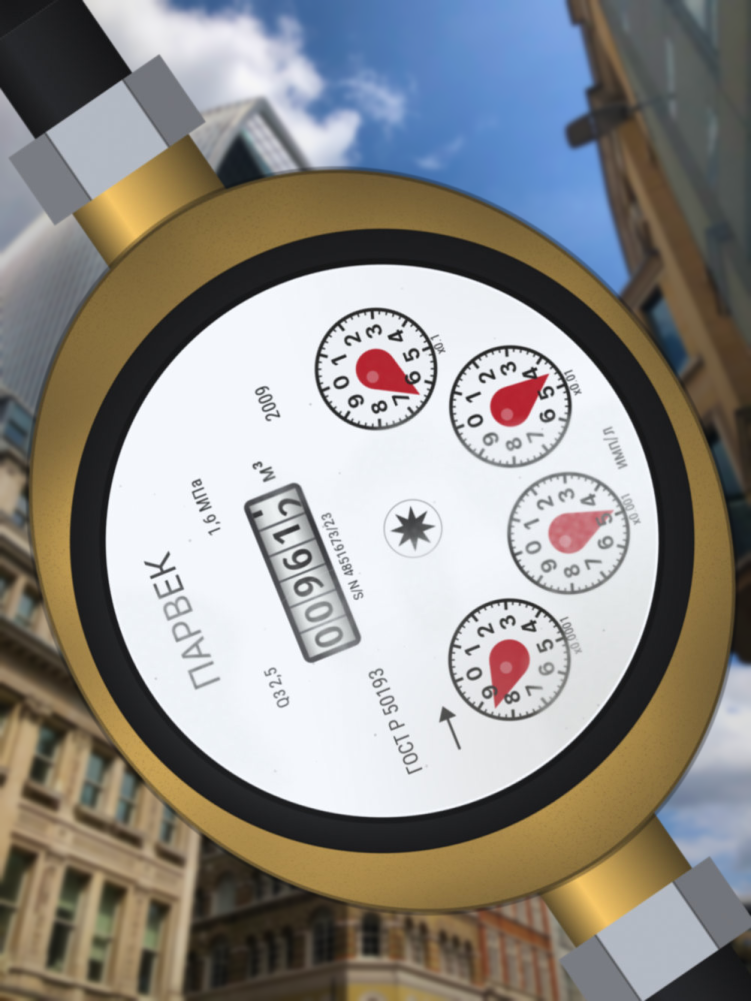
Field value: 9611.6448 m³
